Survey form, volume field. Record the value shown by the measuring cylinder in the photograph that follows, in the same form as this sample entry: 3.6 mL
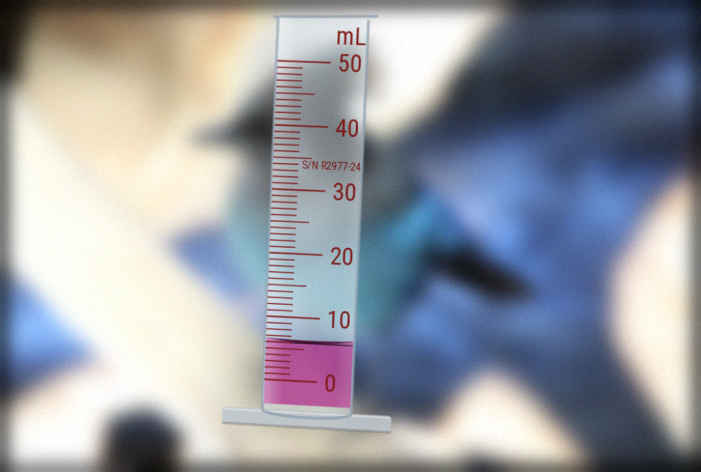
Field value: 6 mL
